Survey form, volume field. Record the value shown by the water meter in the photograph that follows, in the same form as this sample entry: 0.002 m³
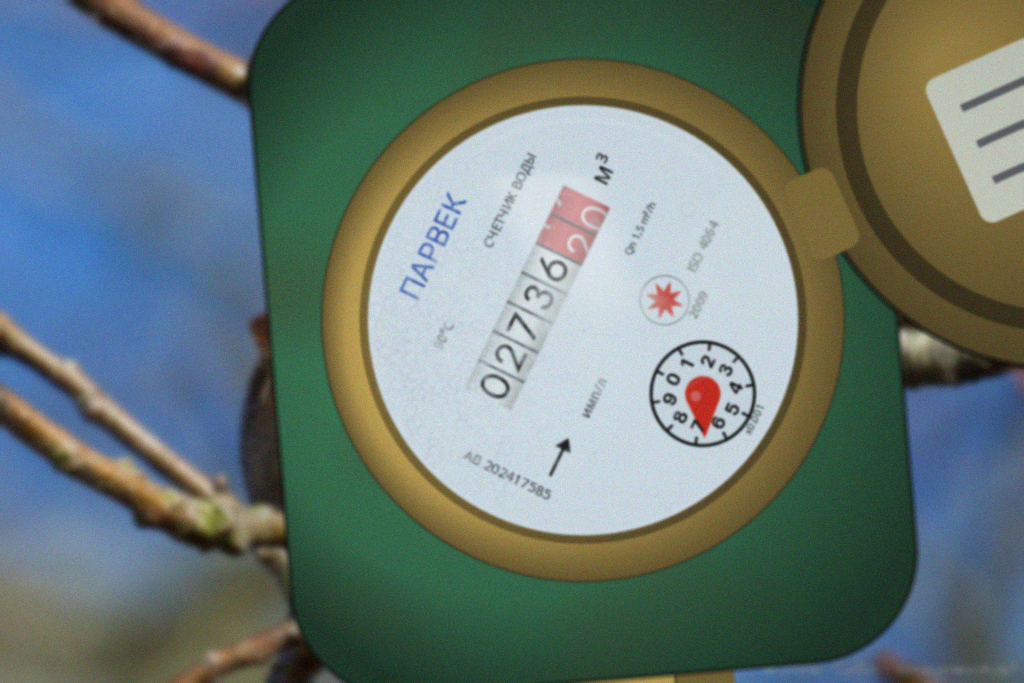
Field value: 2736.196 m³
